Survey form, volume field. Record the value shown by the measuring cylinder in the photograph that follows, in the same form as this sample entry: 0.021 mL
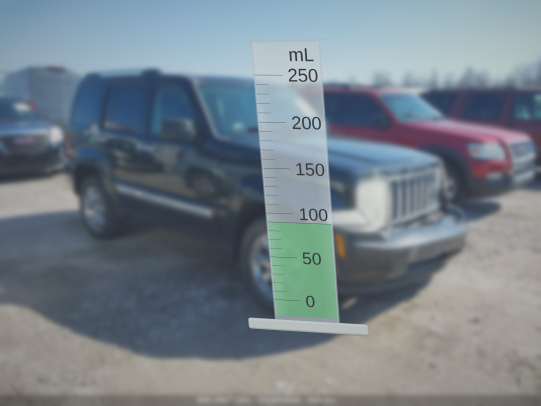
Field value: 90 mL
